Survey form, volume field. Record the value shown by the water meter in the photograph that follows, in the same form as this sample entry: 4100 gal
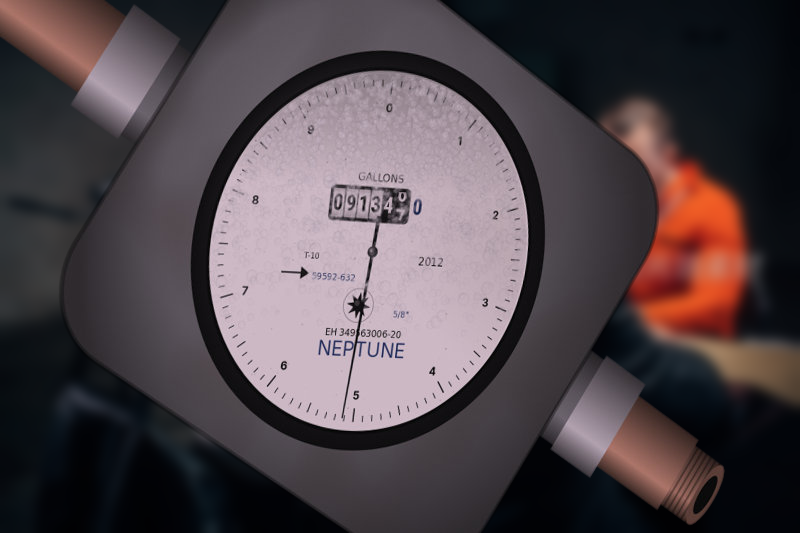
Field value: 913465.1 gal
